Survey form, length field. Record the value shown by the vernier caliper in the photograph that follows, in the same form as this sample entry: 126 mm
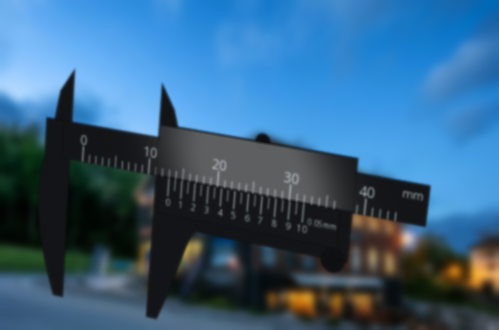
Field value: 13.0 mm
